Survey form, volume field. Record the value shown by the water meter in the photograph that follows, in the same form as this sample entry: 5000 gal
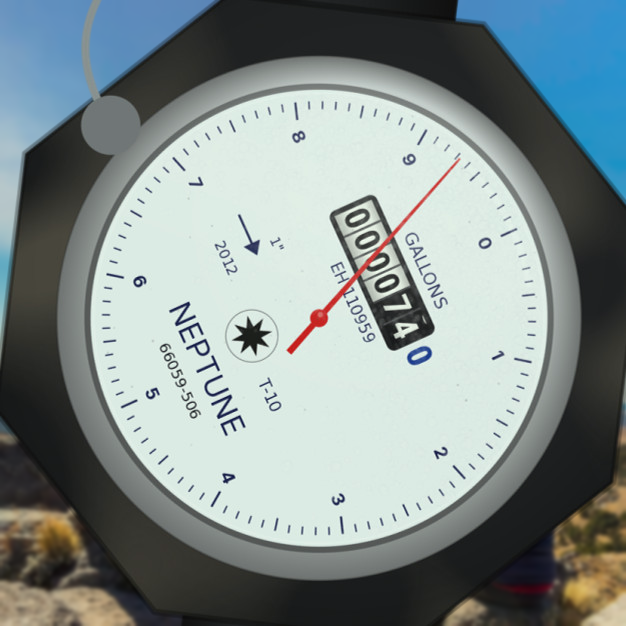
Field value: 739.3 gal
